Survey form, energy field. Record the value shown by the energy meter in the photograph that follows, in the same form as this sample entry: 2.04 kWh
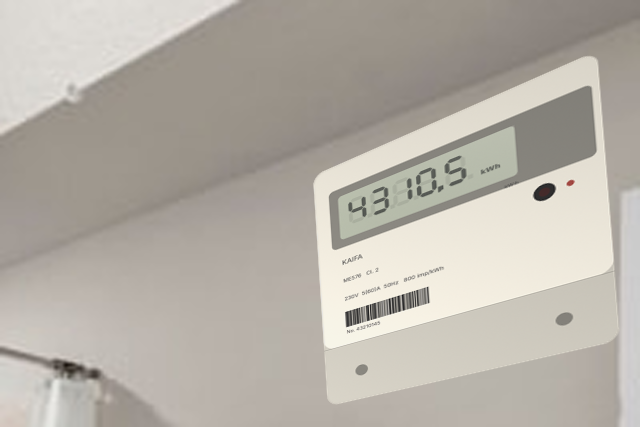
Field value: 4310.5 kWh
